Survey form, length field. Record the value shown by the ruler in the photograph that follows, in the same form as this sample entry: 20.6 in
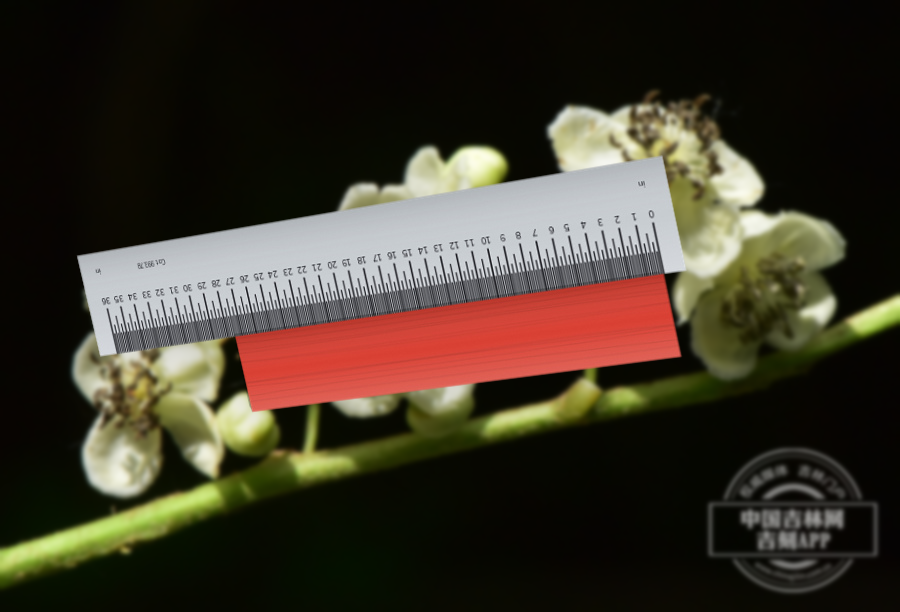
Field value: 27.5 in
